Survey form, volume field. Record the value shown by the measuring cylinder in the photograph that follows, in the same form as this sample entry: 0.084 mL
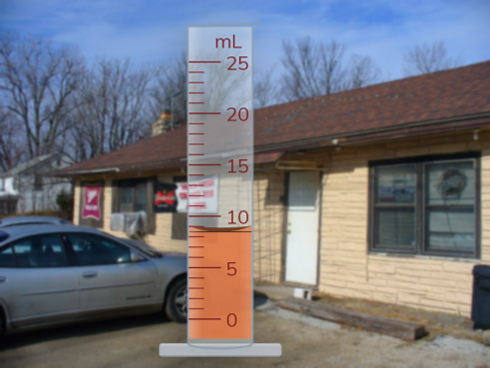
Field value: 8.5 mL
